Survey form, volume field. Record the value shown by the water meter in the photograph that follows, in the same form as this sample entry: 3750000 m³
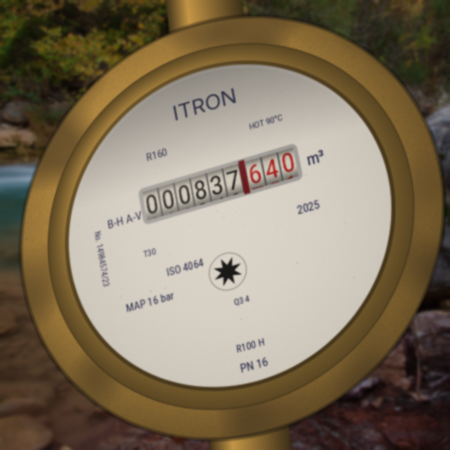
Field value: 837.640 m³
